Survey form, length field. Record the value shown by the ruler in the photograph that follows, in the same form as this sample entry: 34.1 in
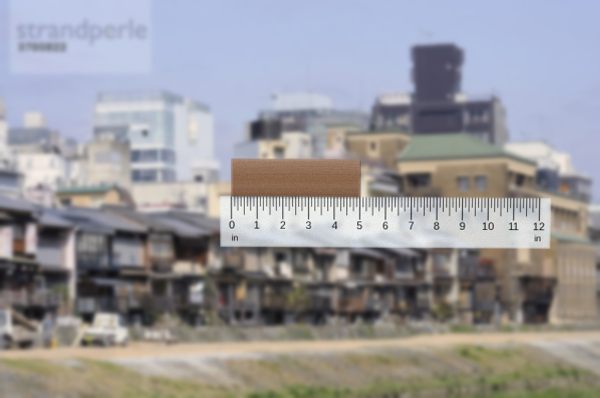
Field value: 5 in
